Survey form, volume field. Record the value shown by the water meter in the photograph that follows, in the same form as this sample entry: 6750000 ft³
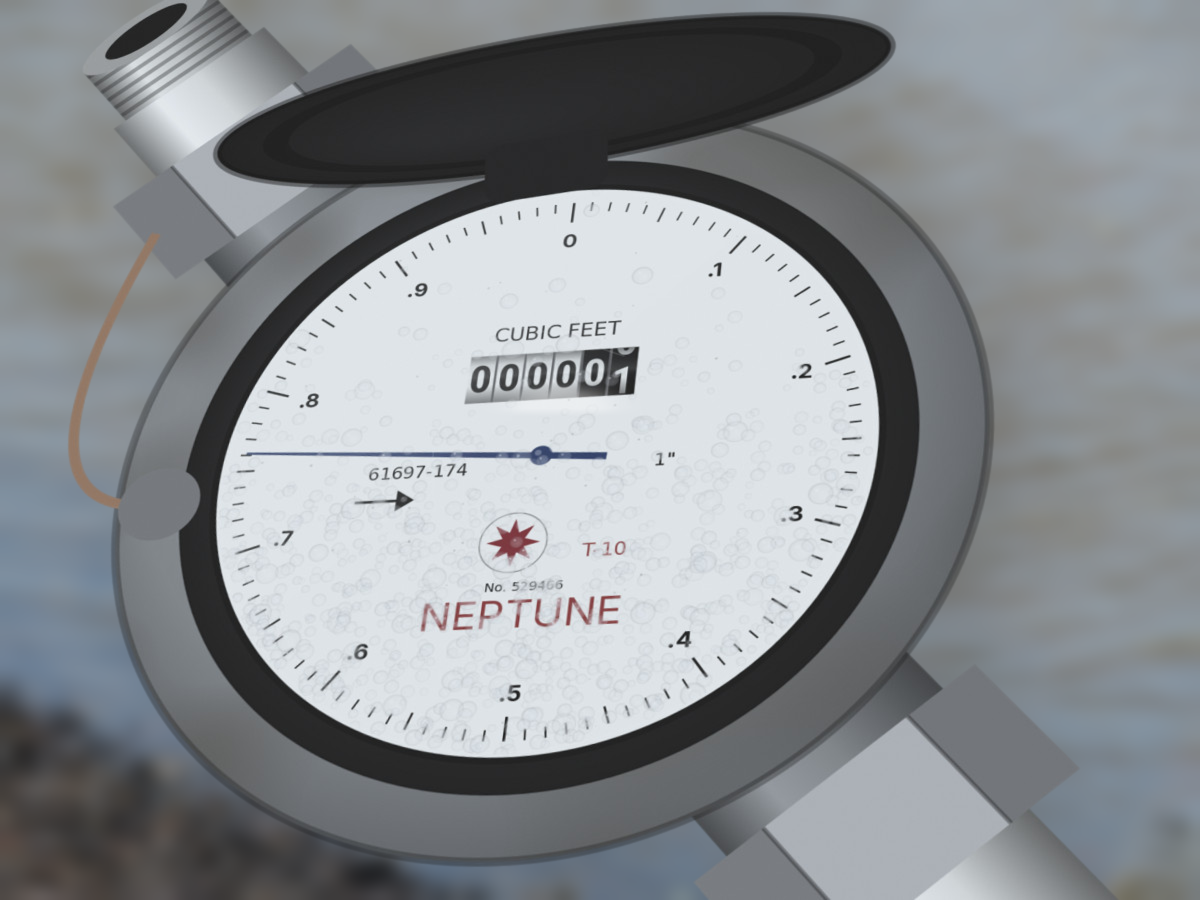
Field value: 0.76 ft³
